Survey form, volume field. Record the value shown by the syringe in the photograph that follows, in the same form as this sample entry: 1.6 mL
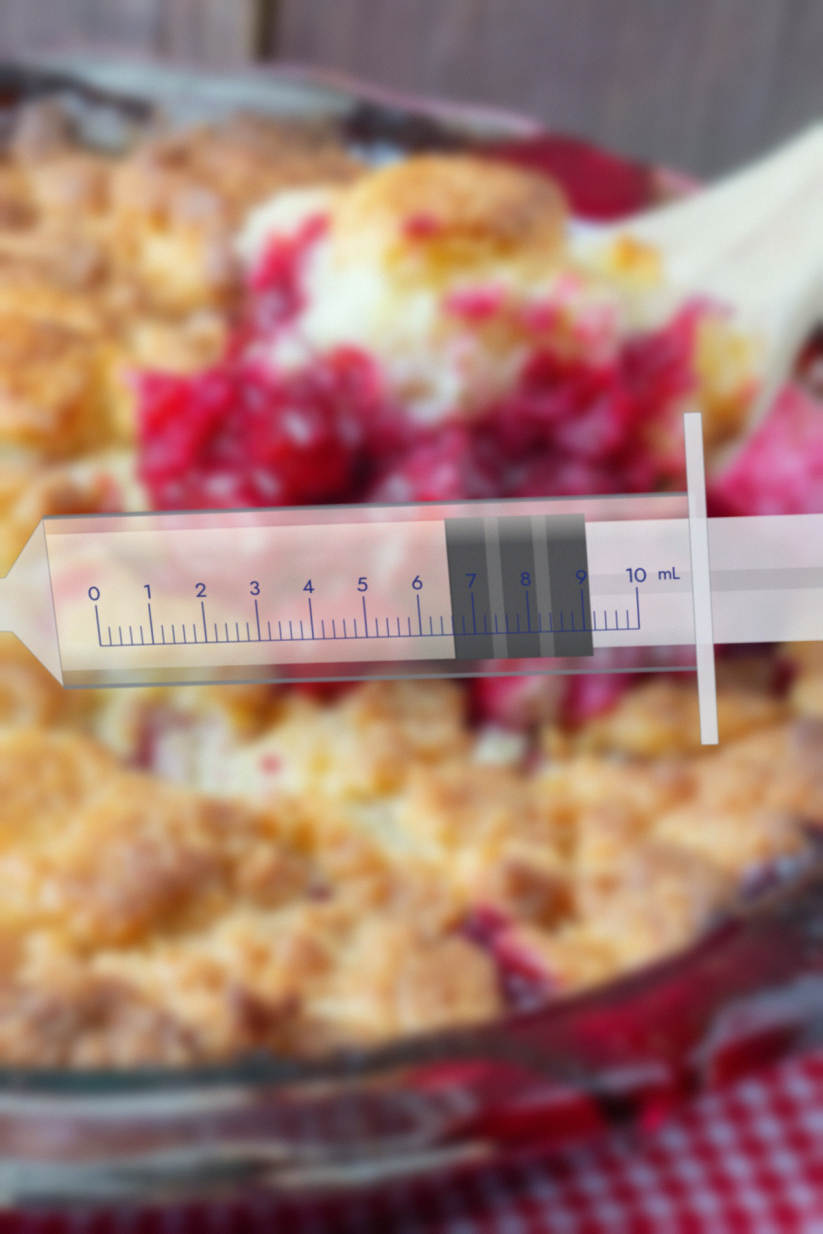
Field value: 6.6 mL
